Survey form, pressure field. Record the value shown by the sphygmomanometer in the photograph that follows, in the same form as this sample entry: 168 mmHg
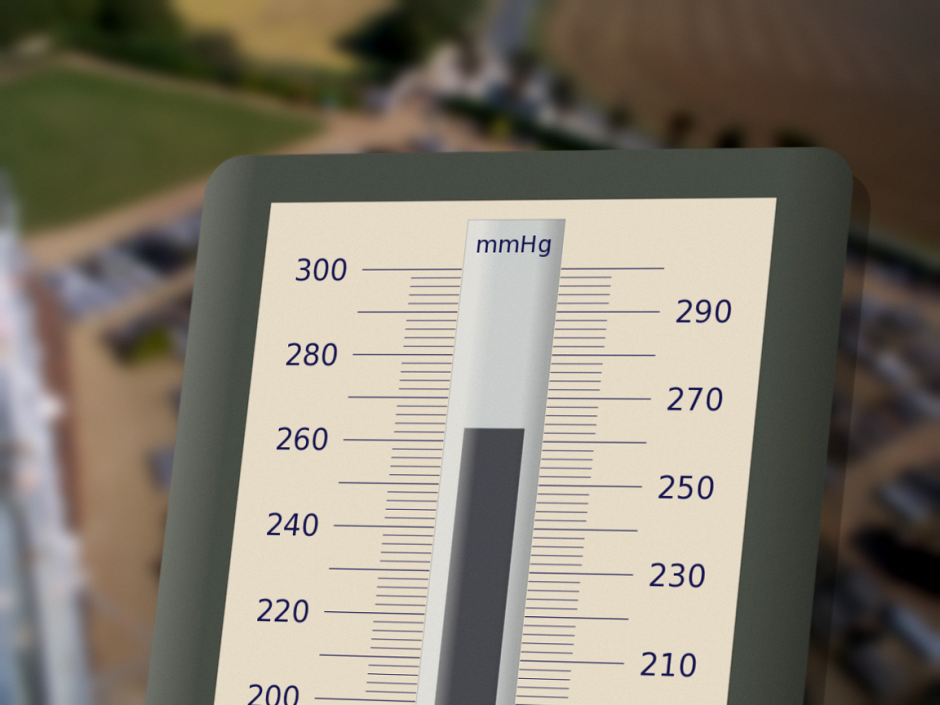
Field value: 263 mmHg
